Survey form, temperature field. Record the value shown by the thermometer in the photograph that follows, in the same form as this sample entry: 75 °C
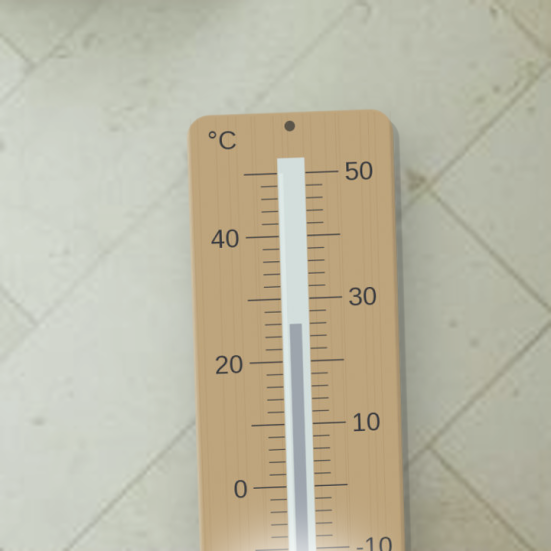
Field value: 26 °C
